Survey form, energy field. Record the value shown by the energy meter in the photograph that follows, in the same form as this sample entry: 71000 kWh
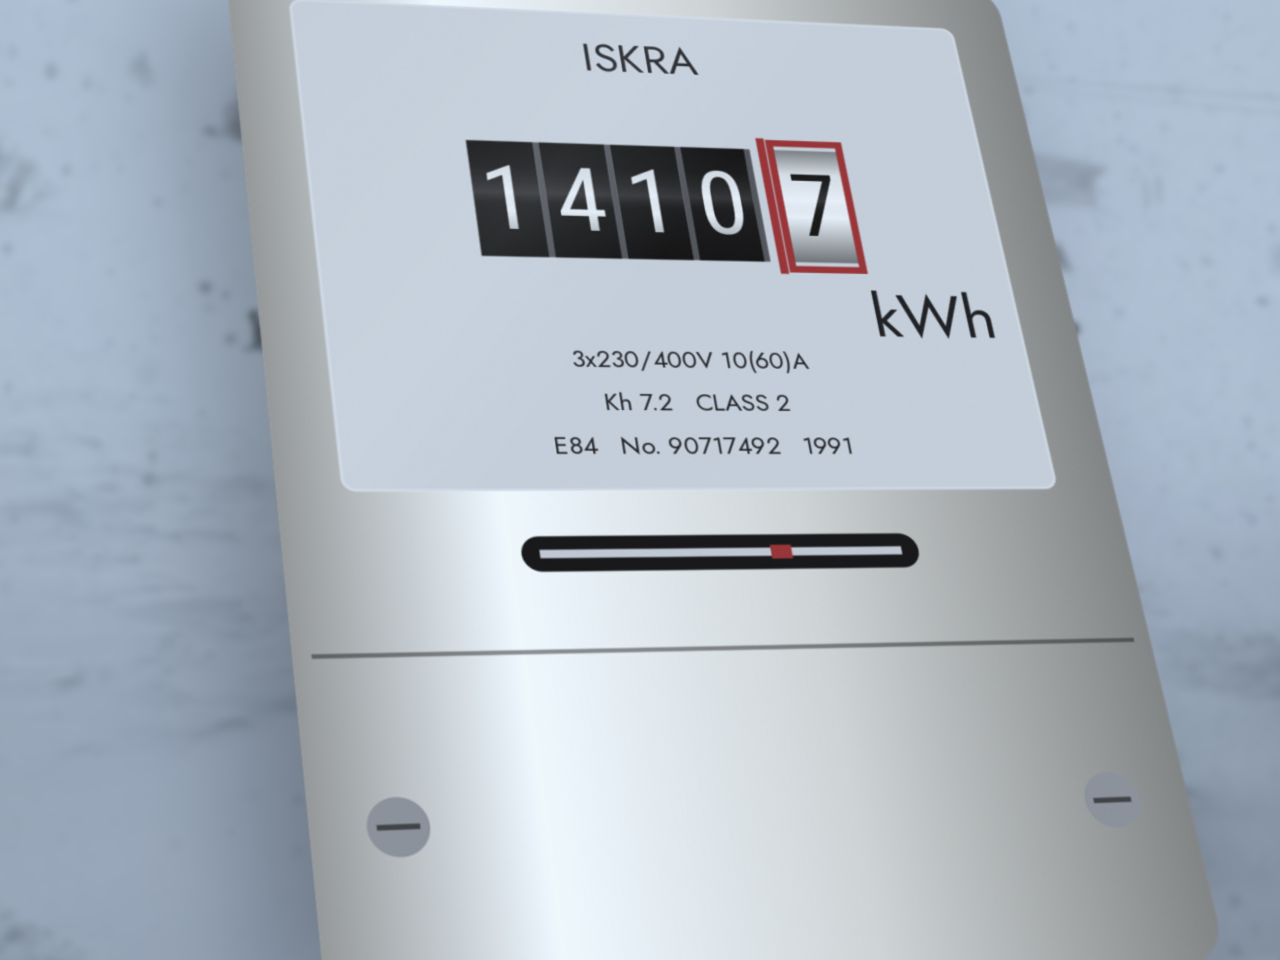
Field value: 1410.7 kWh
